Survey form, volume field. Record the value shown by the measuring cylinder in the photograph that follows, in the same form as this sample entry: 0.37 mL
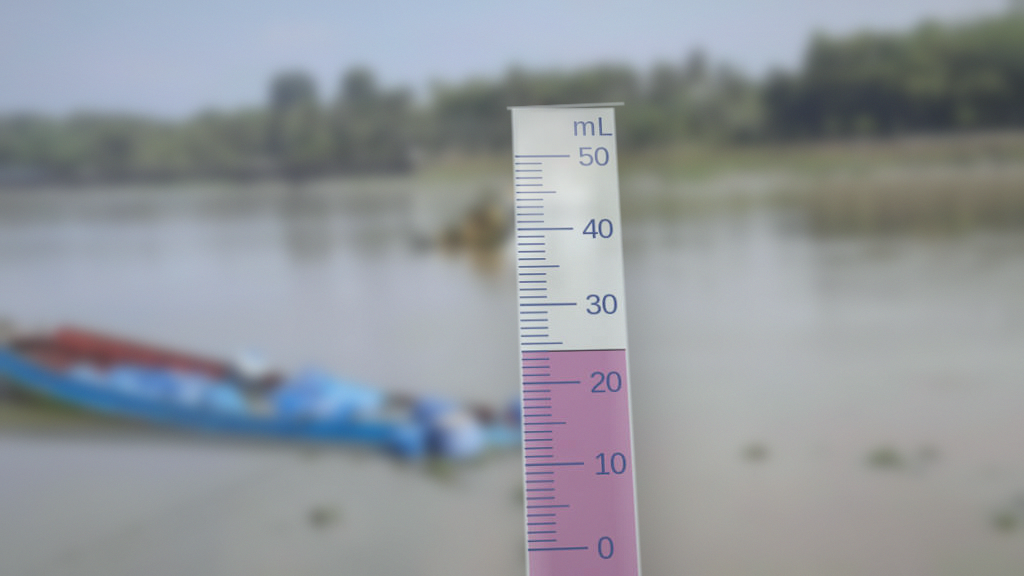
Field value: 24 mL
